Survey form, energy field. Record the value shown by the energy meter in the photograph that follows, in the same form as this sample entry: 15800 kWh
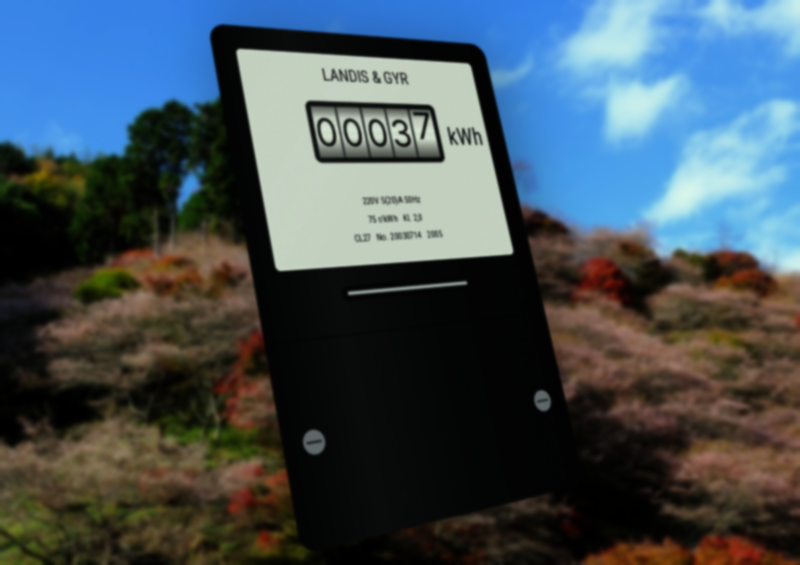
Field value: 37 kWh
